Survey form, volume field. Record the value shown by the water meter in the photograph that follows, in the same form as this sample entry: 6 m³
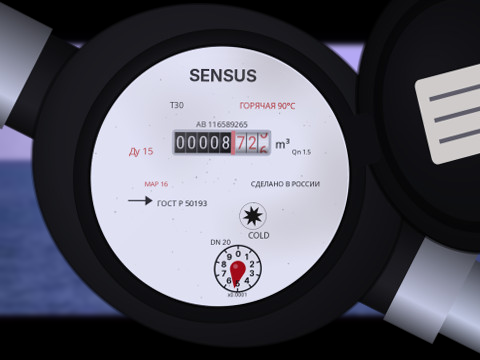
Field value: 8.7255 m³
